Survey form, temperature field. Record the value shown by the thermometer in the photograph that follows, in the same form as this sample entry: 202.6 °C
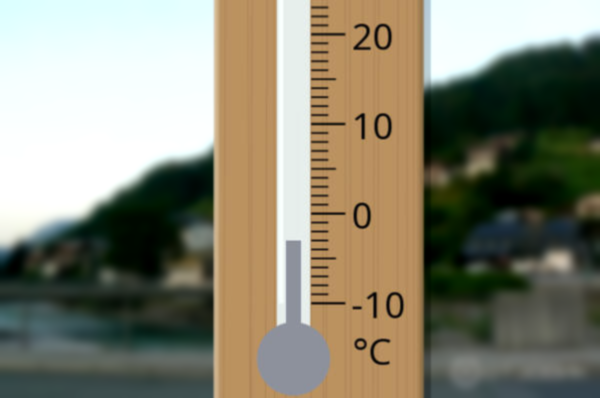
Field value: -3 °C
